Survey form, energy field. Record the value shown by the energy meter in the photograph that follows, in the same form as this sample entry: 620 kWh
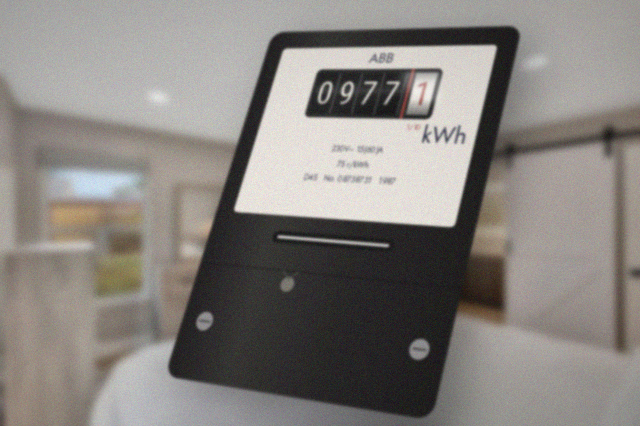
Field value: 977.1 kWh
